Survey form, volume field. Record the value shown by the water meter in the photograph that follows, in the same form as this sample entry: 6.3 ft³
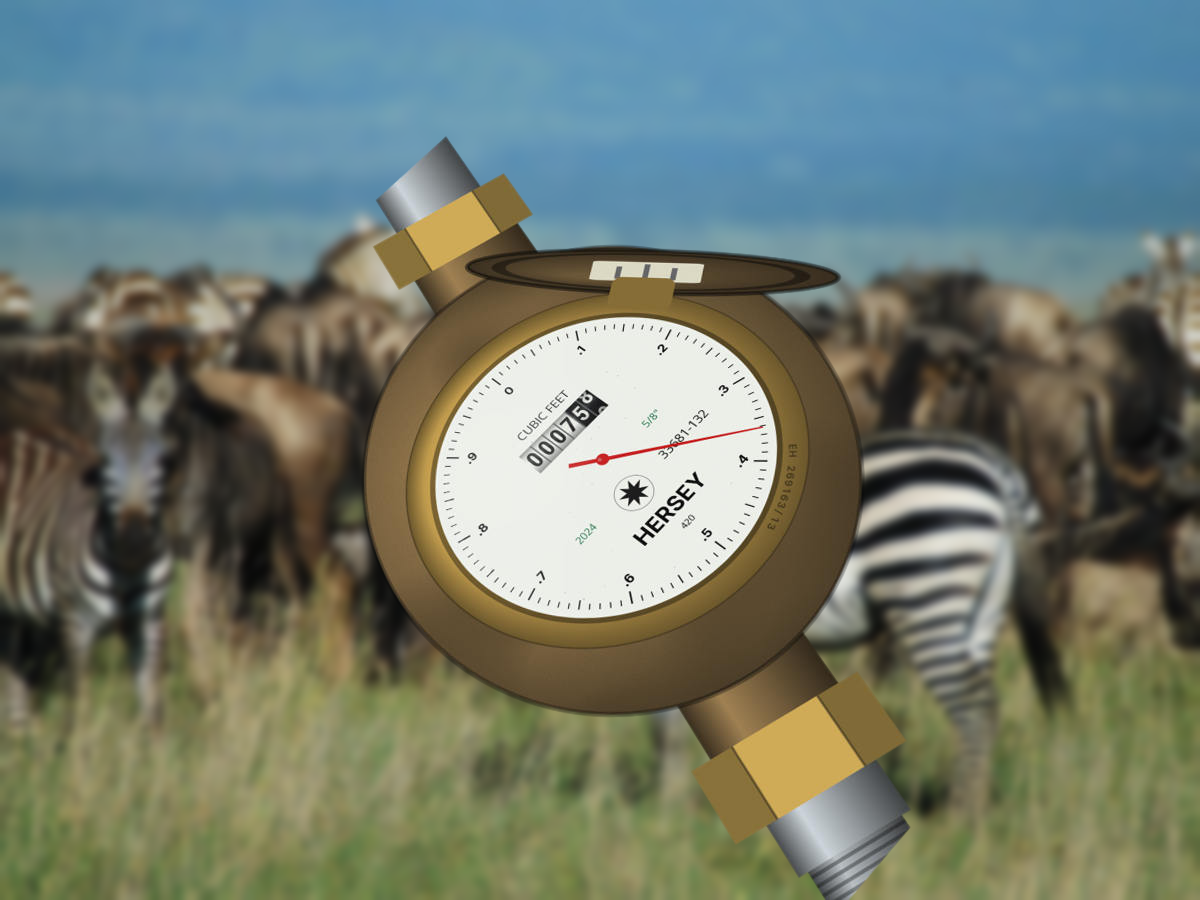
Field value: 758.36 ft³
